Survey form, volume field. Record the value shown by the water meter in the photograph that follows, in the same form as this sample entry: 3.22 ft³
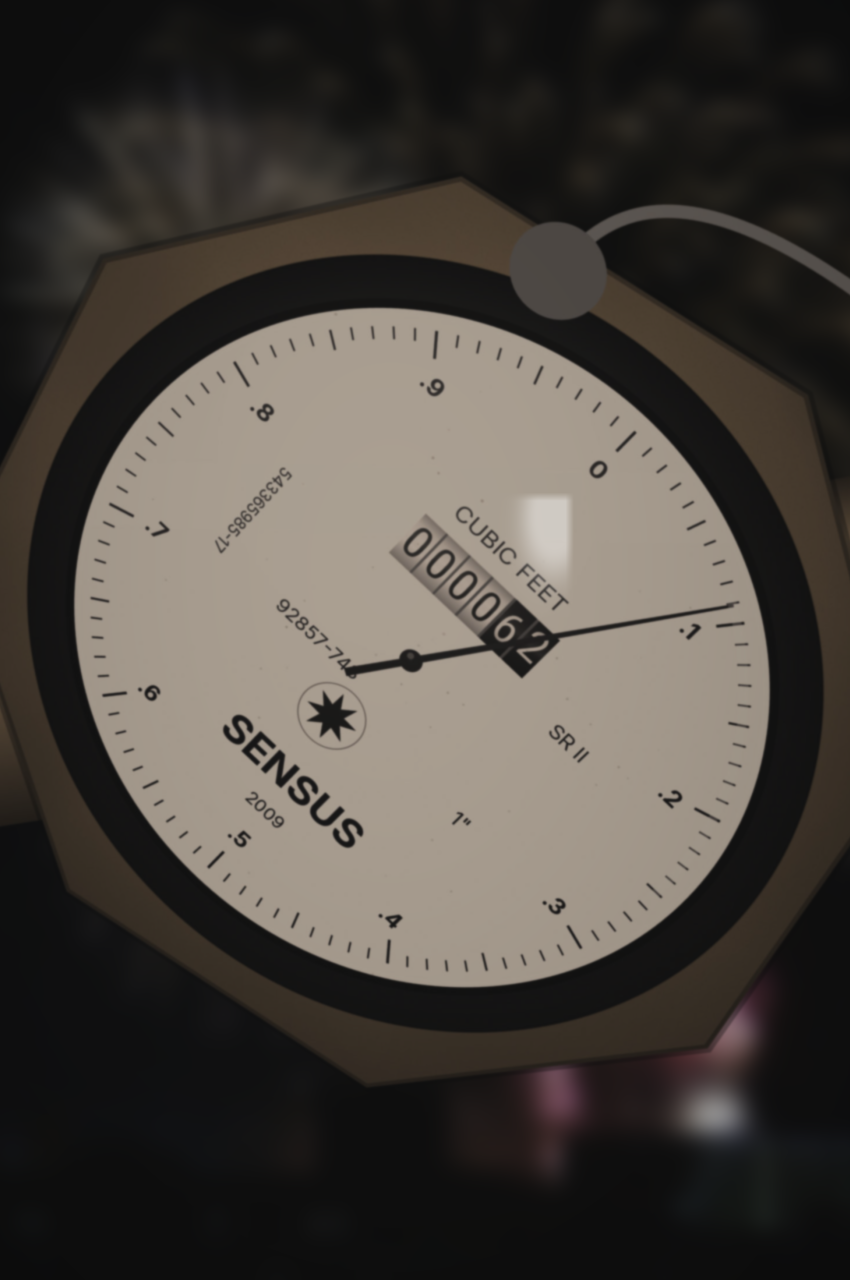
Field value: 62.09 ft³
